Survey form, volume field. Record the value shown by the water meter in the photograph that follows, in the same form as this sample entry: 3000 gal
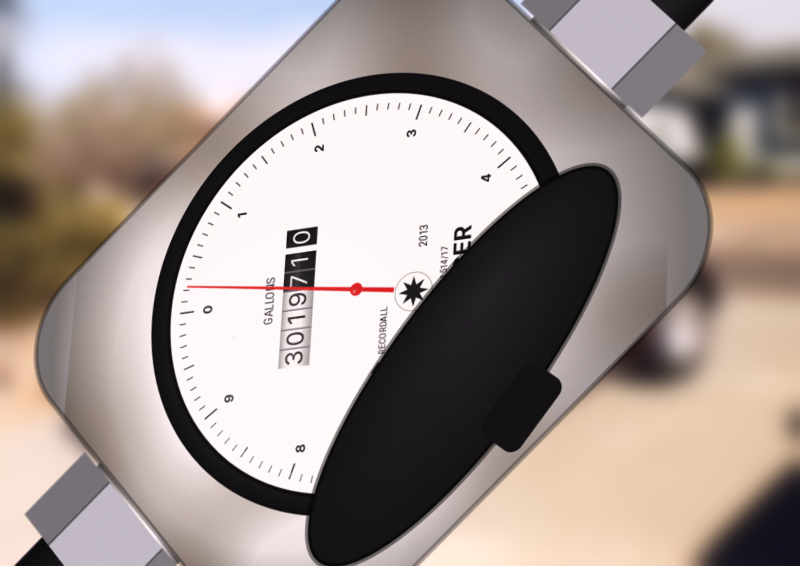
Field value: 3019710.2 gal
